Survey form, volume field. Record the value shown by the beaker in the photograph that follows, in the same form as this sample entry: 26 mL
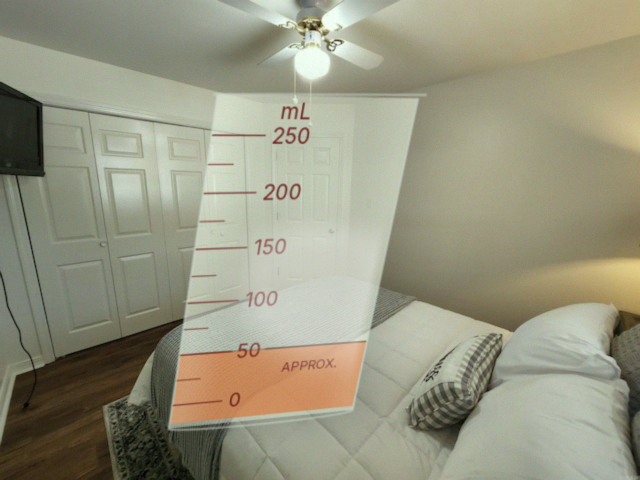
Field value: 50 mL
